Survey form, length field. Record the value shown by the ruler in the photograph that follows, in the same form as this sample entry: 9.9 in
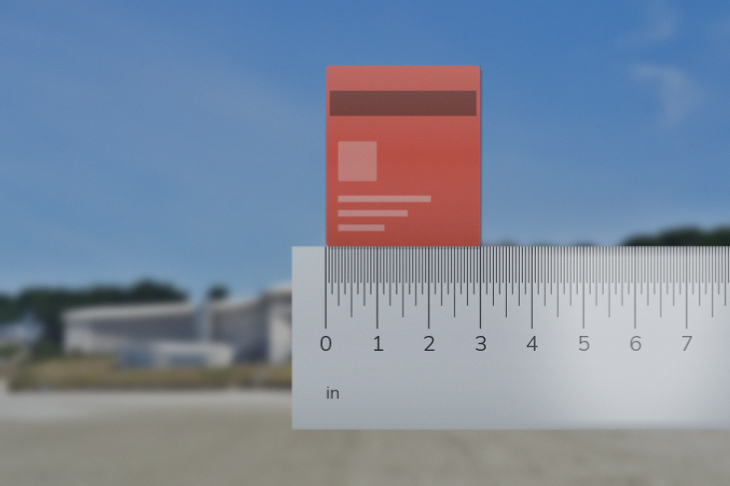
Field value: 3 in
